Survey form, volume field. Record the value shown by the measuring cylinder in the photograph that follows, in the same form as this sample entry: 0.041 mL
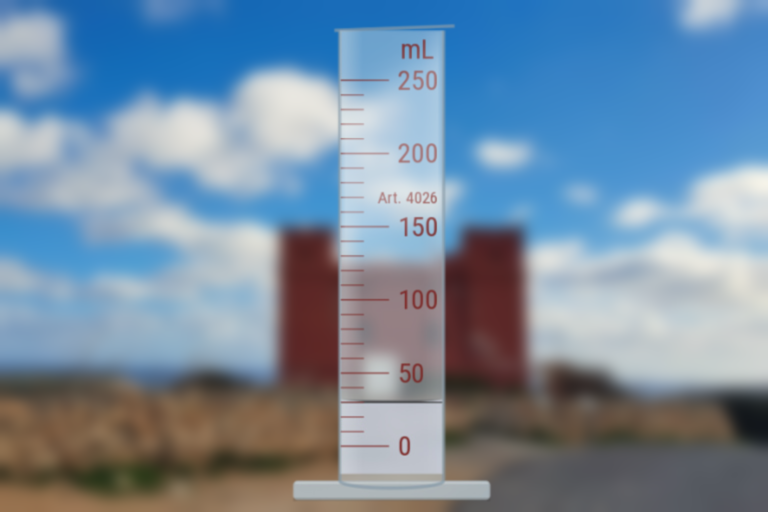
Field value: 30 mL
